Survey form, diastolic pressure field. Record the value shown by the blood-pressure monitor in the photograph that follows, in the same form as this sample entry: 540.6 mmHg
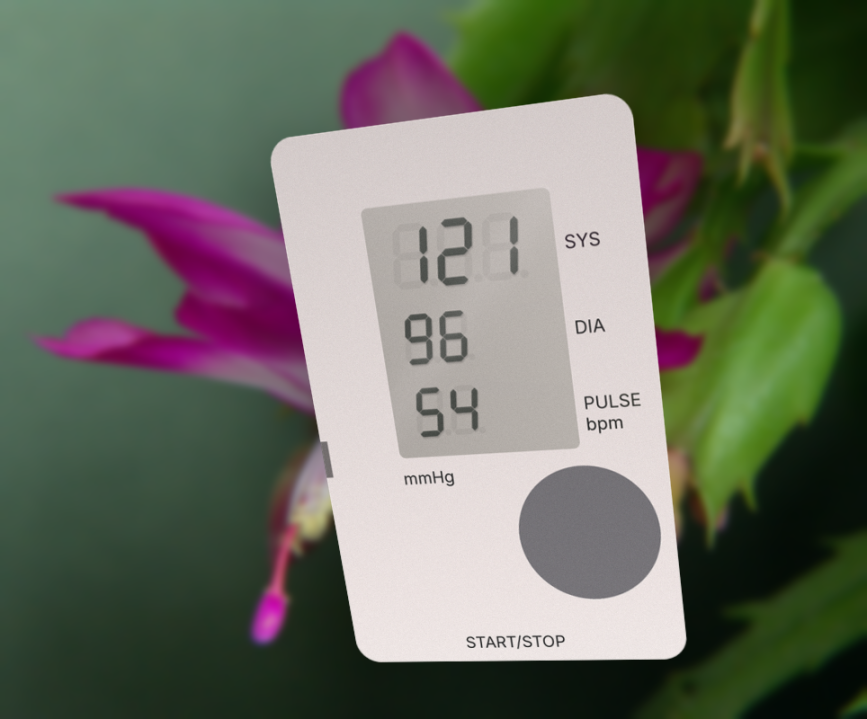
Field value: 96 mmHg
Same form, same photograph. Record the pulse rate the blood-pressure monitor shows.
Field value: 54 bpm
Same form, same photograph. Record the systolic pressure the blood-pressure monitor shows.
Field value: 121 mmHg
